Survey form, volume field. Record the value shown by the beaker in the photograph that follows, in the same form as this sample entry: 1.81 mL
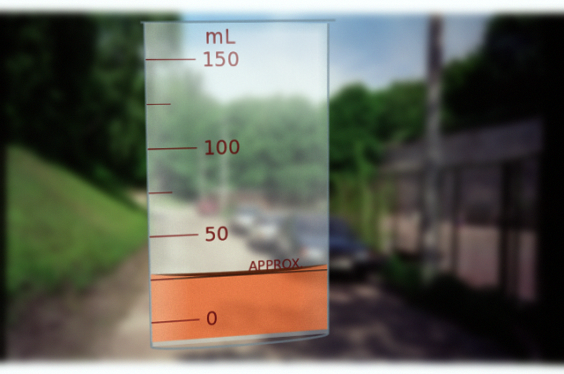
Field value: 25 mL
